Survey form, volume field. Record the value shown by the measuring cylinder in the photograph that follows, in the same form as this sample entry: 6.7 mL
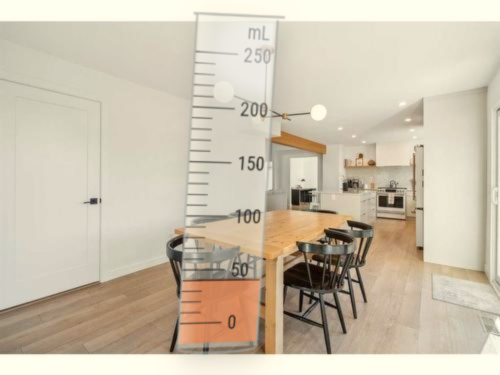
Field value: 40 mL
